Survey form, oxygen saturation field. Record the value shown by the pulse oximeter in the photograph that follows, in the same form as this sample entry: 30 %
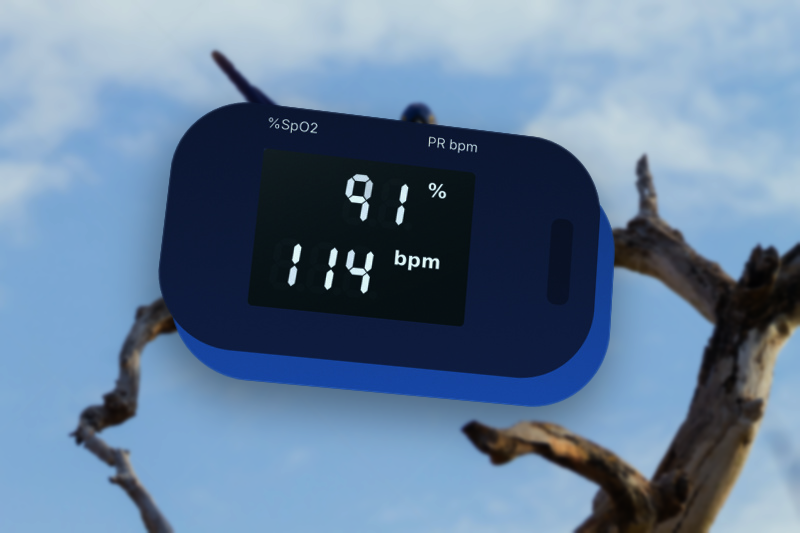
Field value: 91 %
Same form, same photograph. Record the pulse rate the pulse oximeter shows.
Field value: 114 bpm
